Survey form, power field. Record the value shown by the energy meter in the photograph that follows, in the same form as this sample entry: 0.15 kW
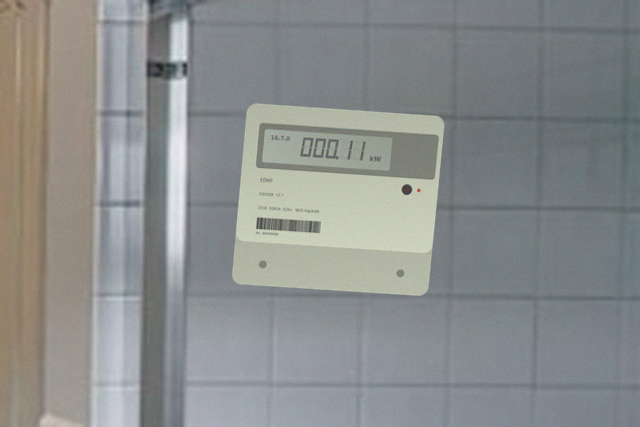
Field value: 0.11 kW
